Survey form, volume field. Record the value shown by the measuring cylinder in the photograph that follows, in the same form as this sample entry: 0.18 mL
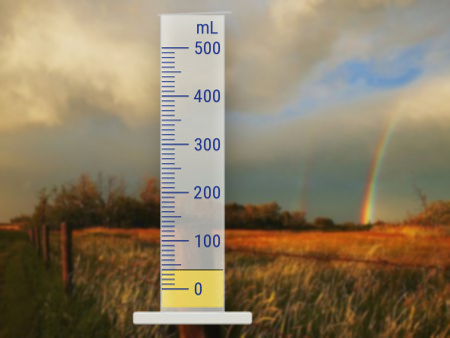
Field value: 40 mL
